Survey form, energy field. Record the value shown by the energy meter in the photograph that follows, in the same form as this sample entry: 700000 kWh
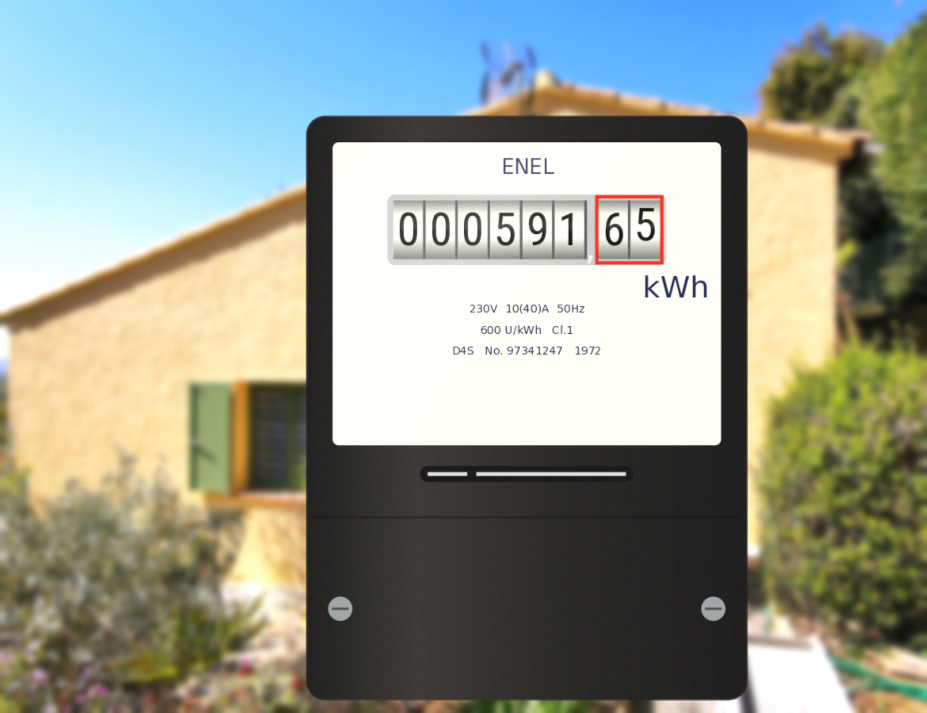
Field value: 591.65 kWh
